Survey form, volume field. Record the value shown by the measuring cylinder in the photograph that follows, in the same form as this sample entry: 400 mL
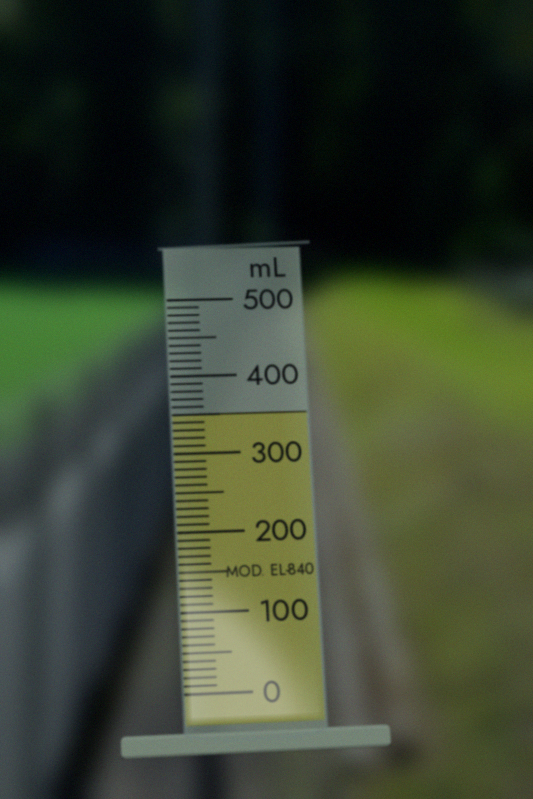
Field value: 350 mL
